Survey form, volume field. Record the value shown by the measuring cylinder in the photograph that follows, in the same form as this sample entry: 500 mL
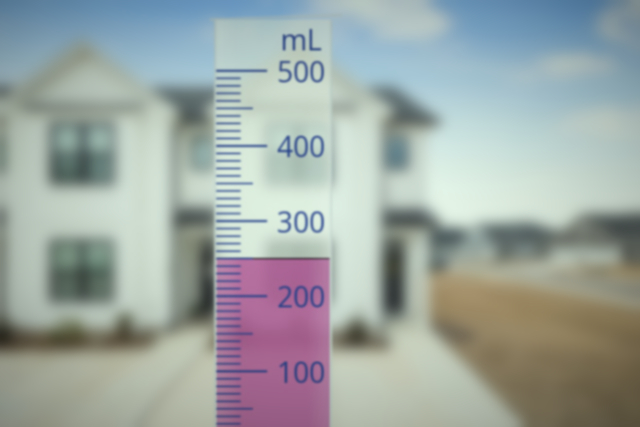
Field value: 250 mL
